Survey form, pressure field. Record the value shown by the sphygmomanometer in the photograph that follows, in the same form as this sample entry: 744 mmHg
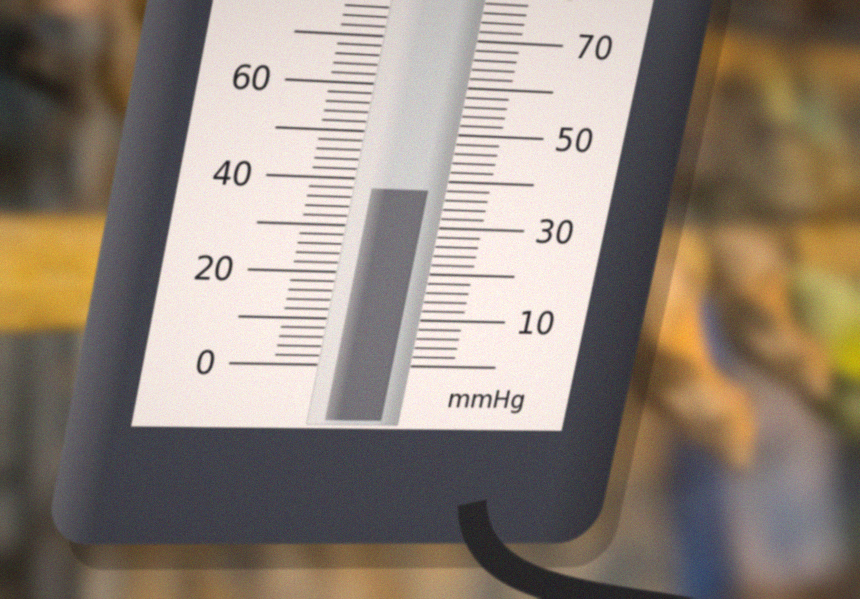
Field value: 38 mmHg
